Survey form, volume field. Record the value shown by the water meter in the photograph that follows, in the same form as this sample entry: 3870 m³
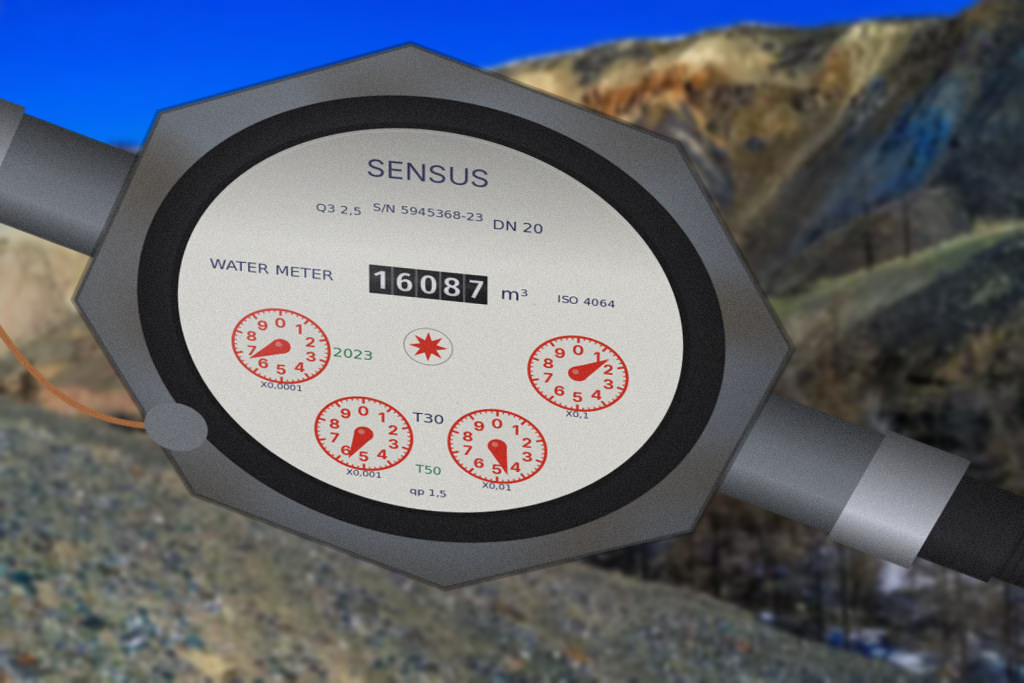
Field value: 16087.1456 m³
